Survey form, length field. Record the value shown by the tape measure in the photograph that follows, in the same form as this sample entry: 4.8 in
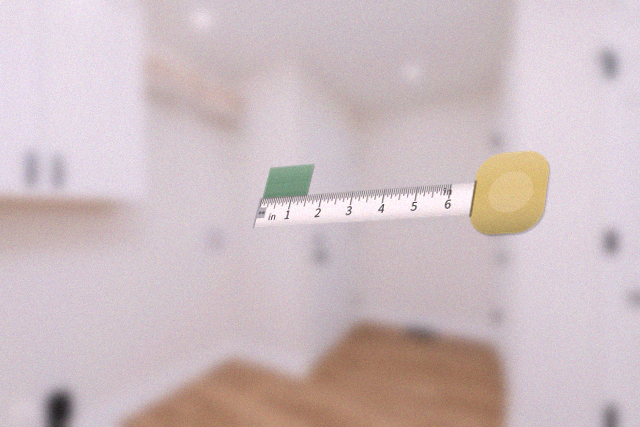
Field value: 1.5 in
